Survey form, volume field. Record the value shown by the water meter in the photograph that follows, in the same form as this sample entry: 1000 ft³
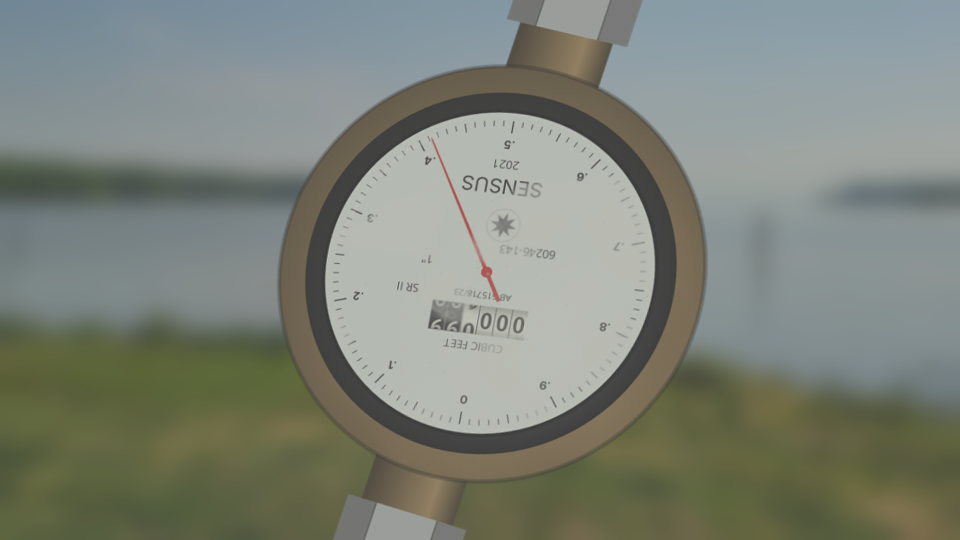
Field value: 99.41 ft³
